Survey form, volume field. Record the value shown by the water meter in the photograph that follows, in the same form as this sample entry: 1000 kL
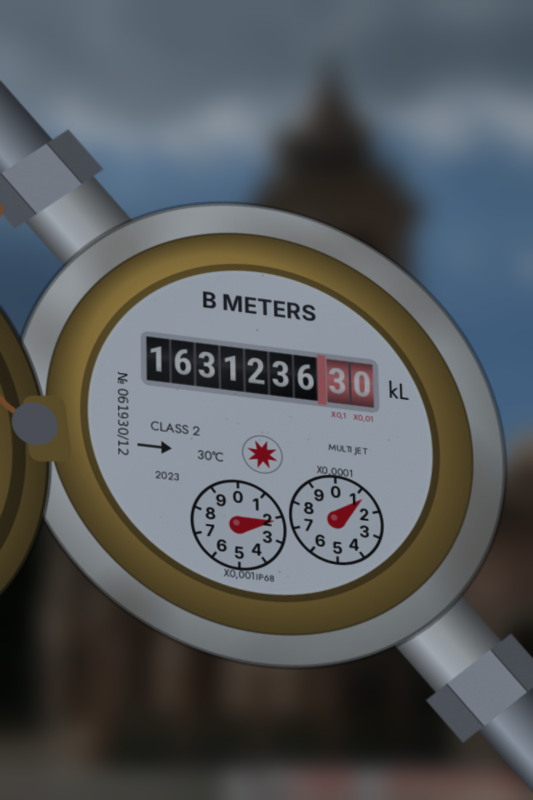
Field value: 1631236.3021 kL
